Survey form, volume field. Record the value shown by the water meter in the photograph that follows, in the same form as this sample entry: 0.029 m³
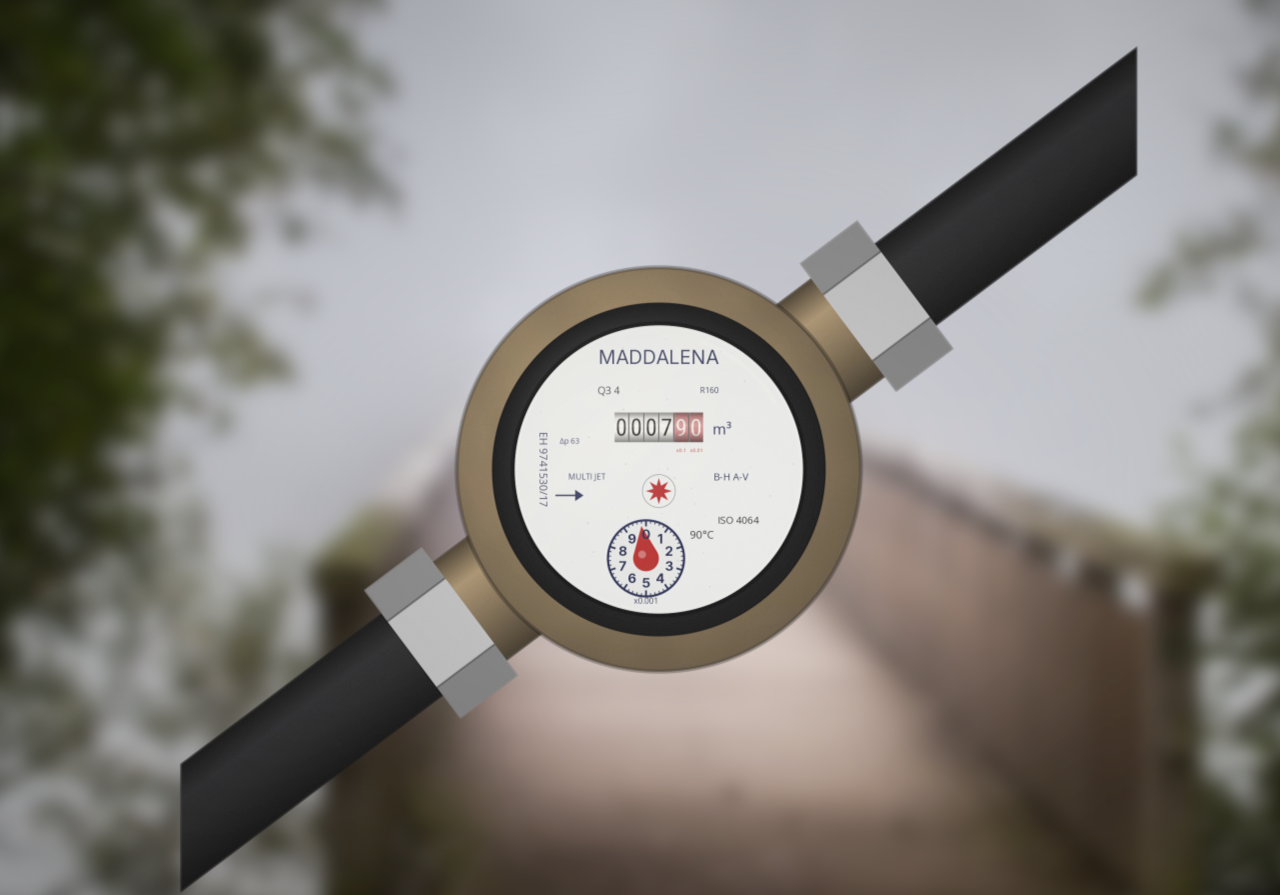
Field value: 7.899 m³
